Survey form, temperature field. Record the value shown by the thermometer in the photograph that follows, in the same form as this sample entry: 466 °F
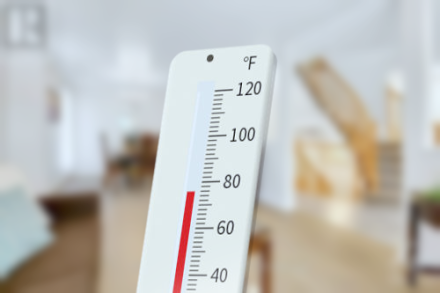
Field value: 76 °F
